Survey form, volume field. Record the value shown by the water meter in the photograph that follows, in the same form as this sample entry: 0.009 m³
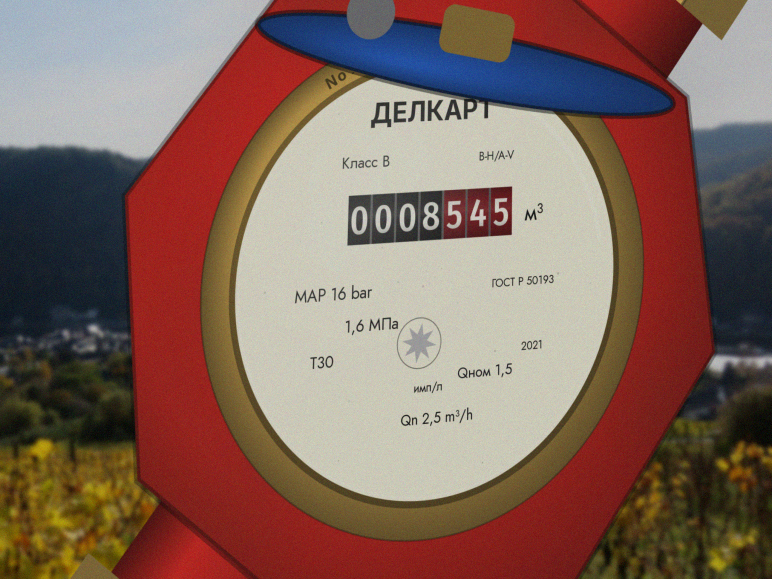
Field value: 8.545 m³
